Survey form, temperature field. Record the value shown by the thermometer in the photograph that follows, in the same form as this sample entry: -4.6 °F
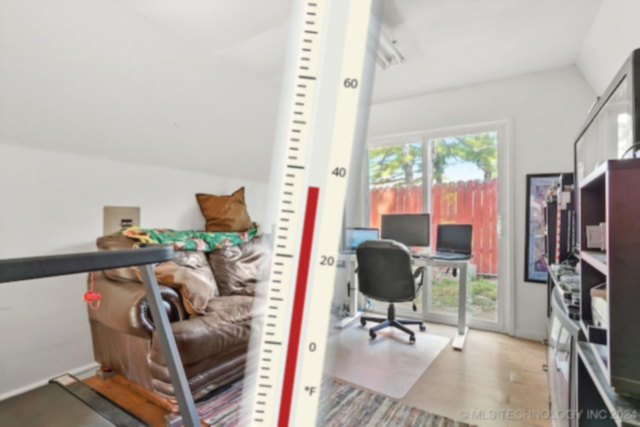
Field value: 36 °F
